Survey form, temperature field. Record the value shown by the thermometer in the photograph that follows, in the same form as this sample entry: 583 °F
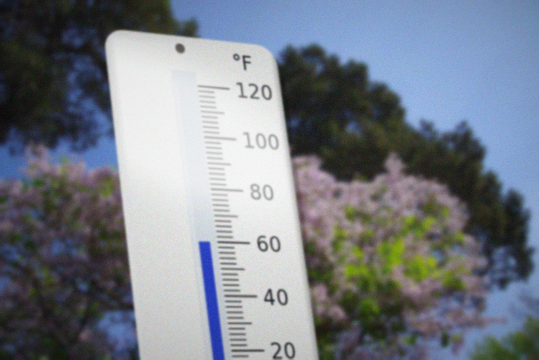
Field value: 60 °F
